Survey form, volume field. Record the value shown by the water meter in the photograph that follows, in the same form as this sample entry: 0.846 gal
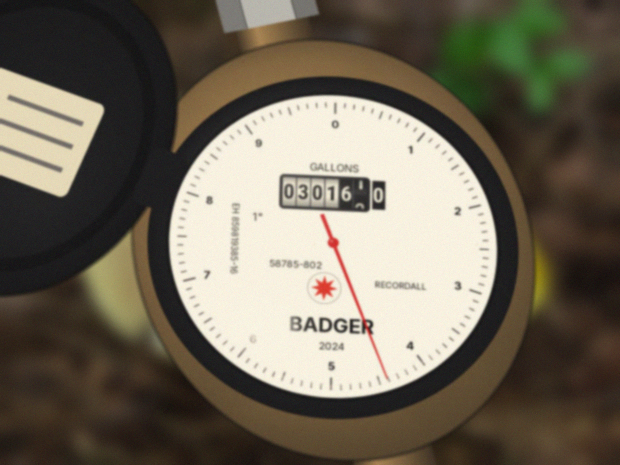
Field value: 301614.4 gal
